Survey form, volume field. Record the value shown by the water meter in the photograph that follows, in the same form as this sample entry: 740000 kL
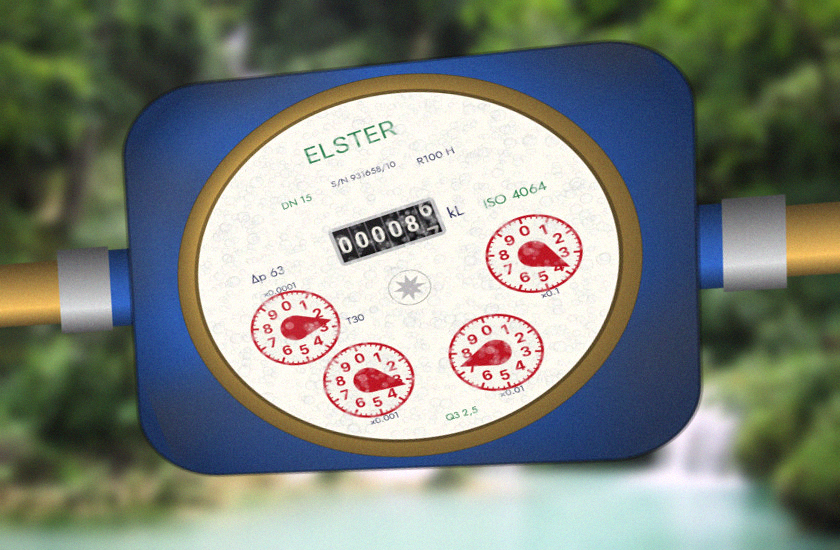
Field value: 86.3732 kL
